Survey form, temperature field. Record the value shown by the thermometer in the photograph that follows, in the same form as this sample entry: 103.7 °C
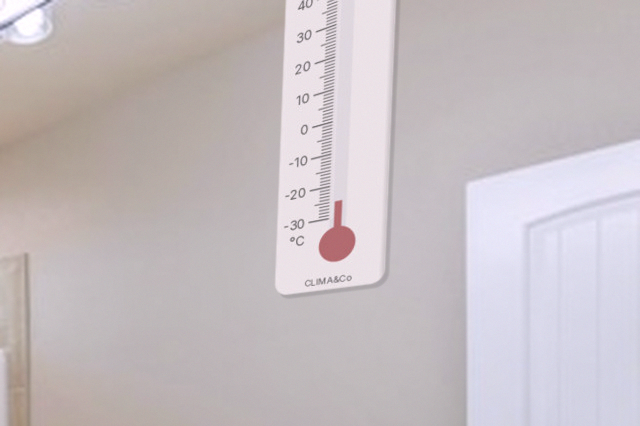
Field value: -25 °C
